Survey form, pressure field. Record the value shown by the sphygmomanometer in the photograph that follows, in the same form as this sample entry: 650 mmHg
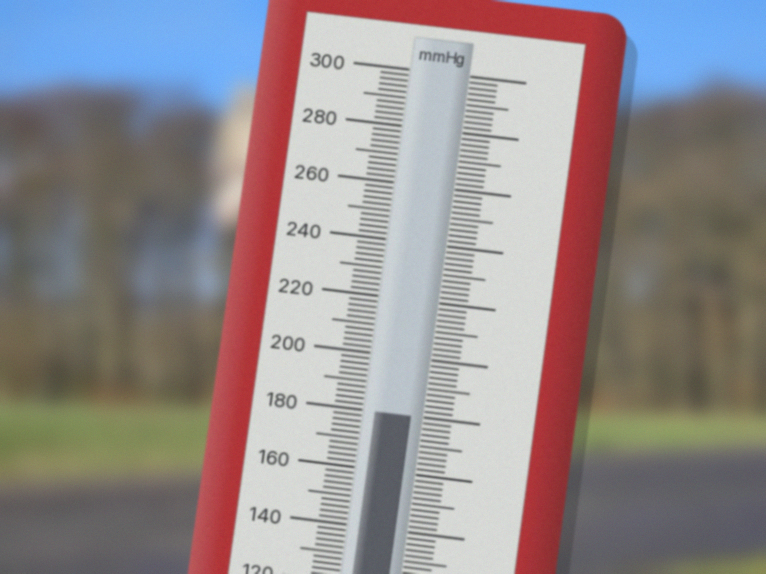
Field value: 180 mmHg
